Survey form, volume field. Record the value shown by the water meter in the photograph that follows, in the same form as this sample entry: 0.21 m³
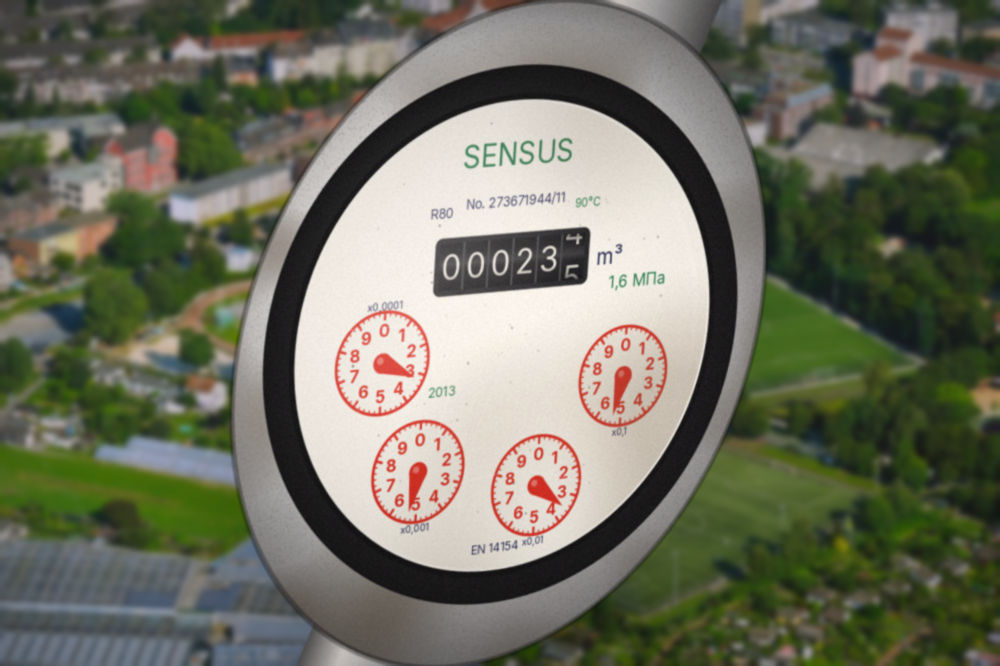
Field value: 234.5353 m³
